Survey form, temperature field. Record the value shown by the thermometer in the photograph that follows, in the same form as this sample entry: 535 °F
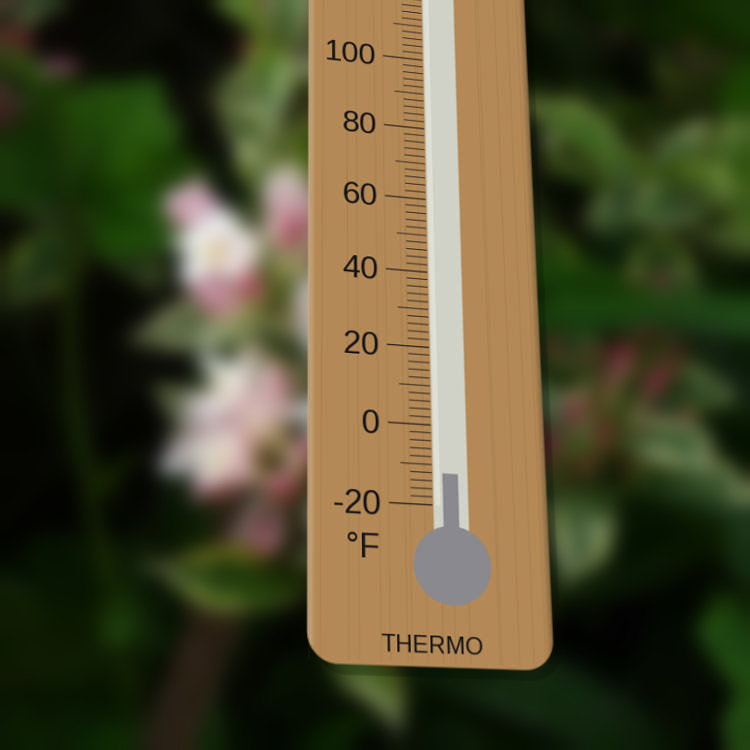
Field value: -12 °F
